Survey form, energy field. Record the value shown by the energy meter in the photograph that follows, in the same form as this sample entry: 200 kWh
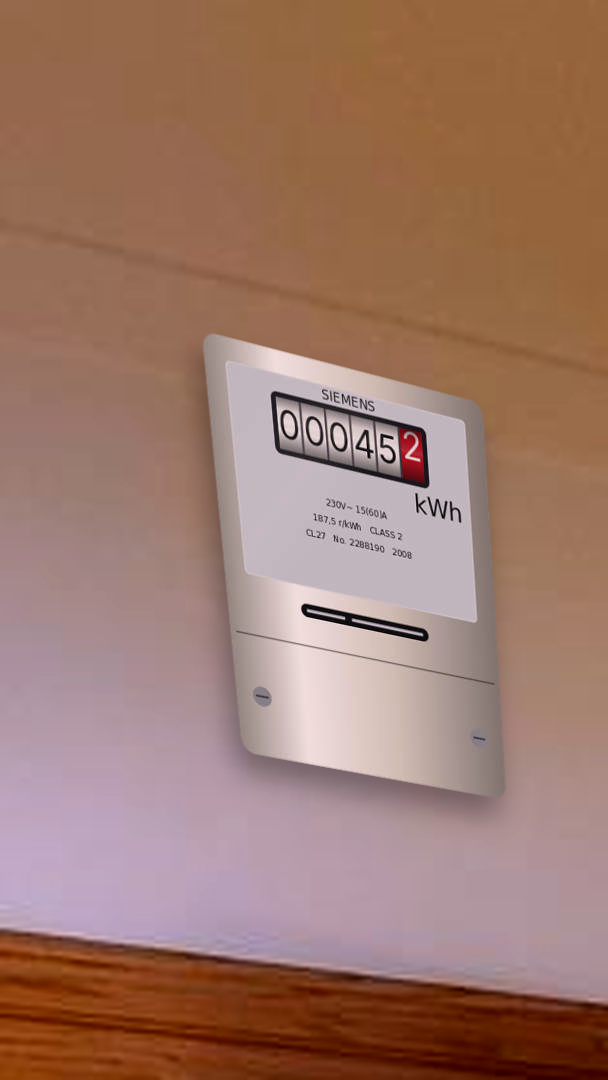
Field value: 45.2 kWh
